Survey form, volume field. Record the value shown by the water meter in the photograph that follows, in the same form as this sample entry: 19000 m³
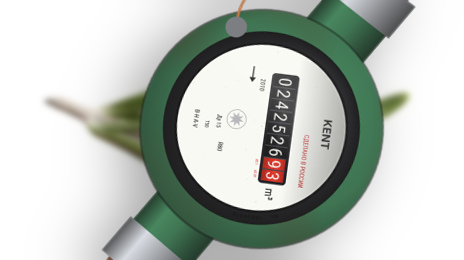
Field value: 242526.93 m³
